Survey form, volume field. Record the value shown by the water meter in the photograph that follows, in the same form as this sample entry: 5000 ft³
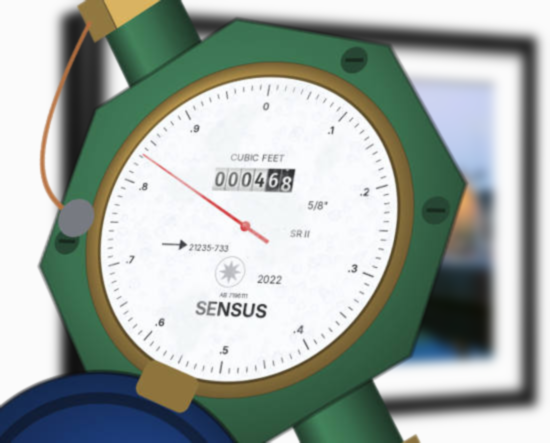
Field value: 467.83 ft³
